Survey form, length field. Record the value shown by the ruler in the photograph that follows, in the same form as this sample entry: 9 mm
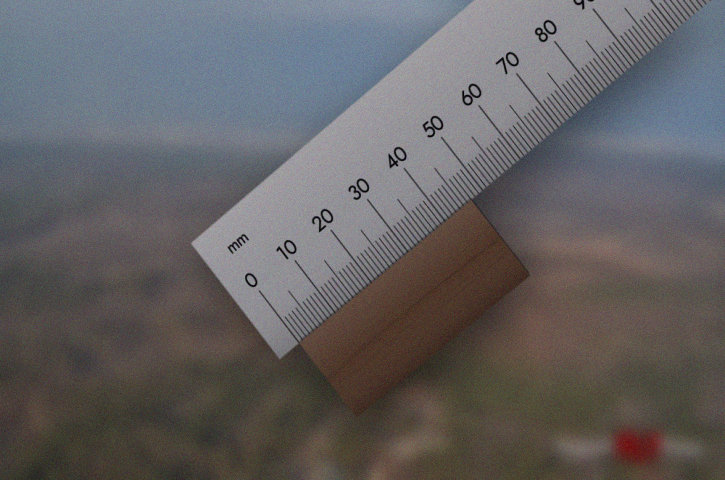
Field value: 47 mm
